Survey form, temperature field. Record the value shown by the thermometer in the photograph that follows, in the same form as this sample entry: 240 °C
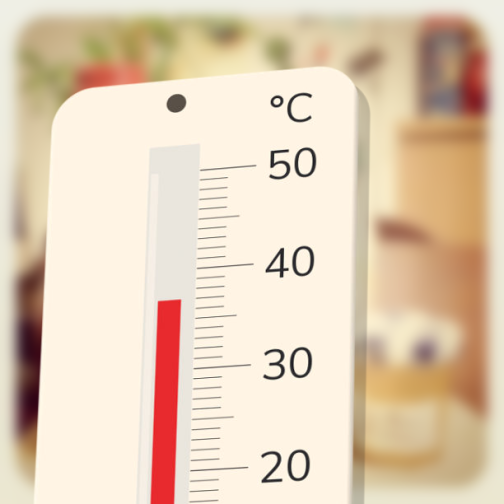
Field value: 37 °C
